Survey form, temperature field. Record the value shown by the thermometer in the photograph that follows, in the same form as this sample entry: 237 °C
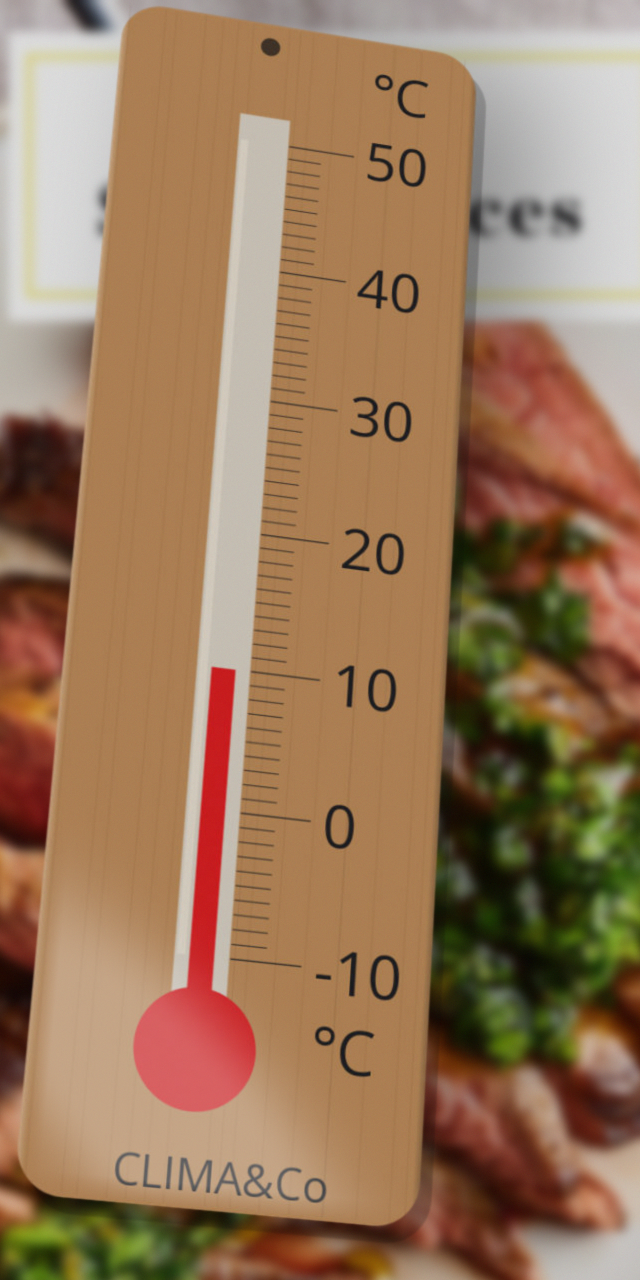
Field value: 10 °C
